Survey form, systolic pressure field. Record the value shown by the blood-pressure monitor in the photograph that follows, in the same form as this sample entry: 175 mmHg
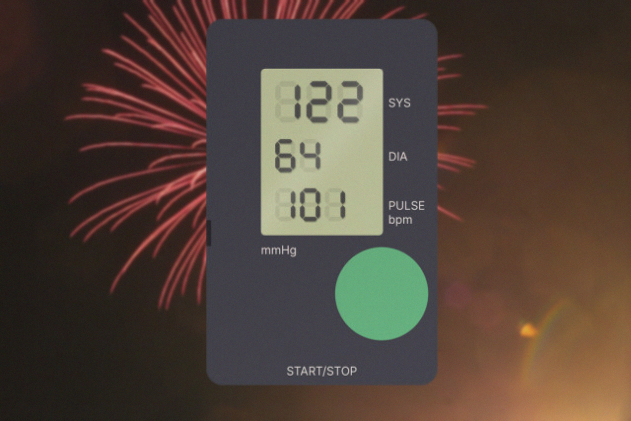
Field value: 122 mmHg
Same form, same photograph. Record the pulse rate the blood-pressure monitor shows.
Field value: 101 bpm
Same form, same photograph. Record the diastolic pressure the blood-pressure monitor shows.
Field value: 64 mmHg
